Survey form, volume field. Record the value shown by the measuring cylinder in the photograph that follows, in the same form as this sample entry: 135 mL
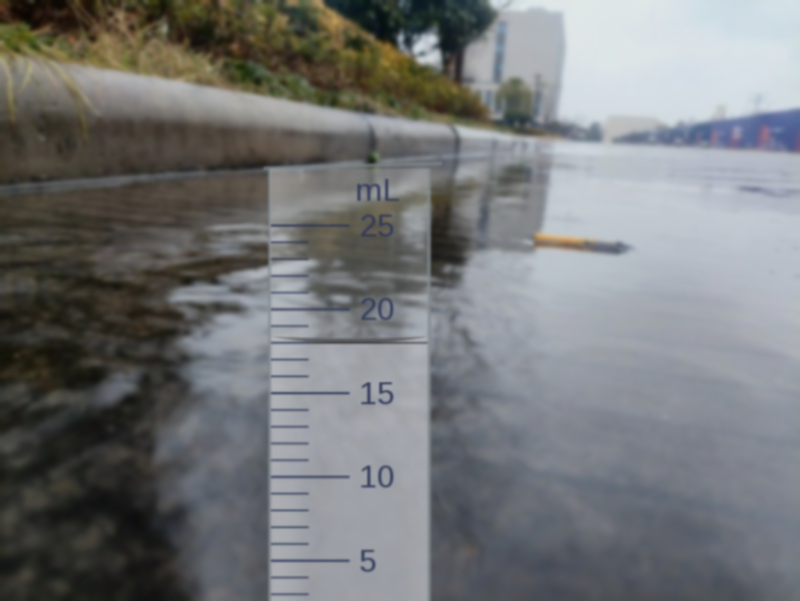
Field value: 18 mL
